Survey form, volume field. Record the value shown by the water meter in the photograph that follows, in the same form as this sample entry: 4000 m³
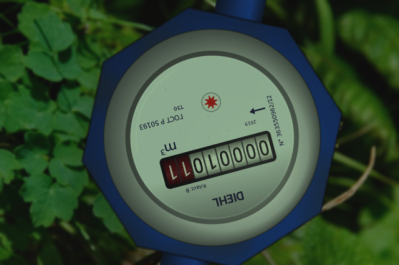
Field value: 10.11 m³
